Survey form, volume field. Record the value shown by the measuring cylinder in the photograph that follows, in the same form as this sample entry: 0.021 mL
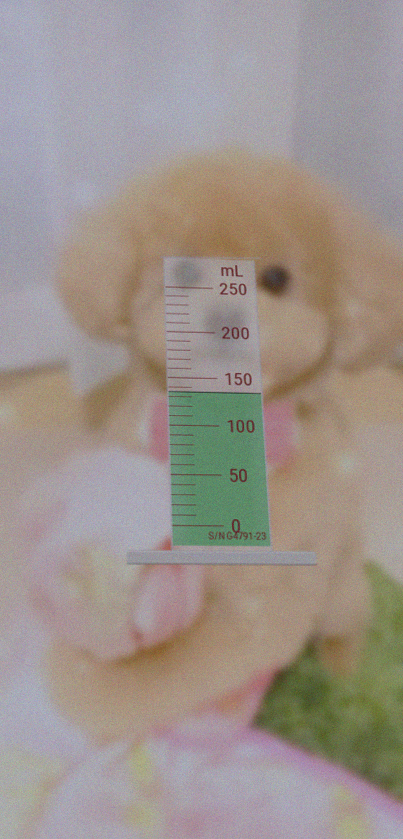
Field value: 135 mL
